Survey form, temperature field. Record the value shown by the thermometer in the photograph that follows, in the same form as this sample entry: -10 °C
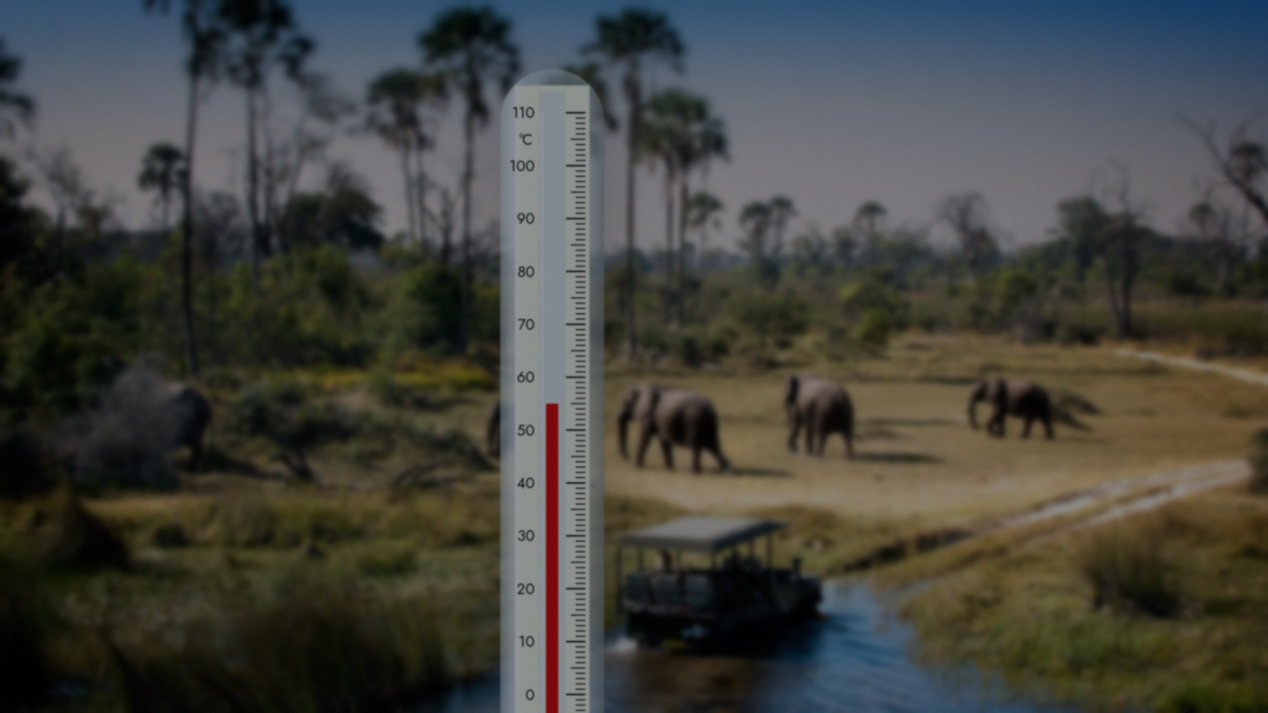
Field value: 55 °C
